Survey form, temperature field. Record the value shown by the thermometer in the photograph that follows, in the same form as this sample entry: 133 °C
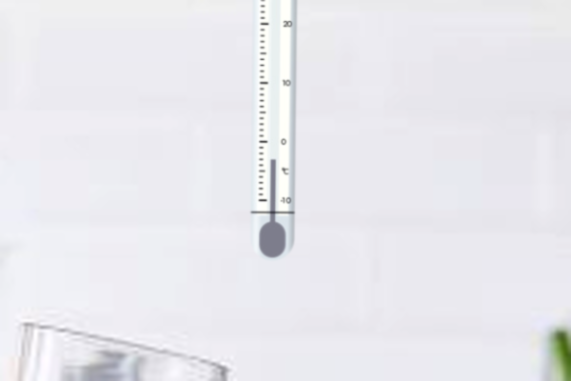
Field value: -3 °C
